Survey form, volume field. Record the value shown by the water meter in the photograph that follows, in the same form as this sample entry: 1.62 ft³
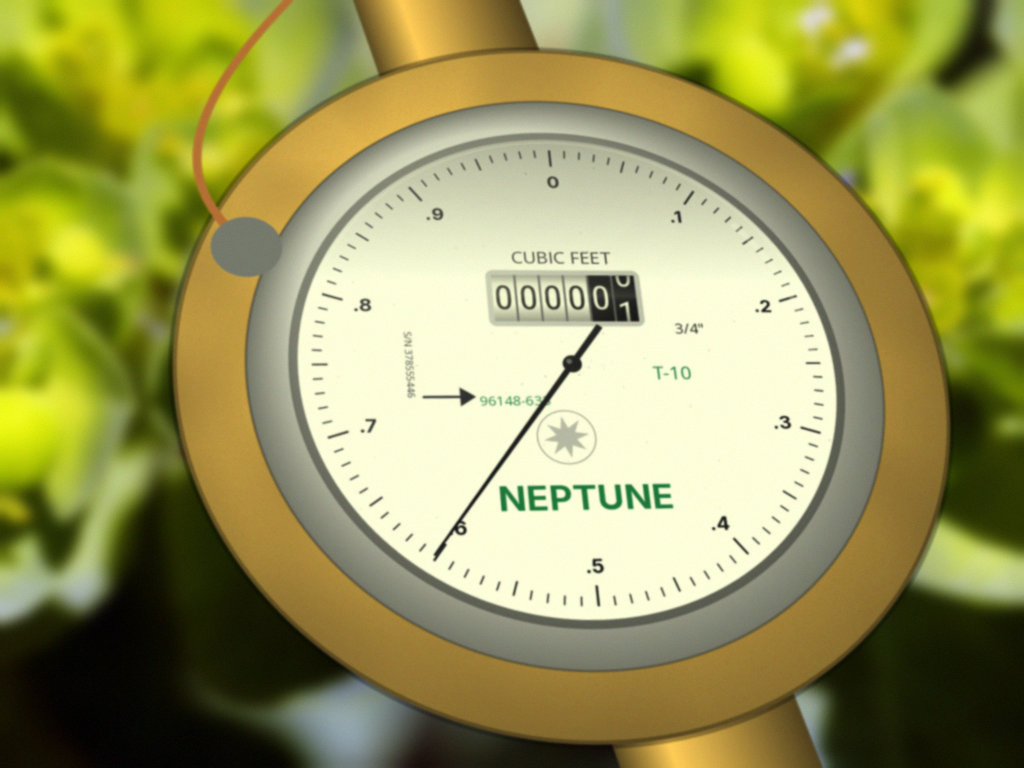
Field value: 0.60 ft³
